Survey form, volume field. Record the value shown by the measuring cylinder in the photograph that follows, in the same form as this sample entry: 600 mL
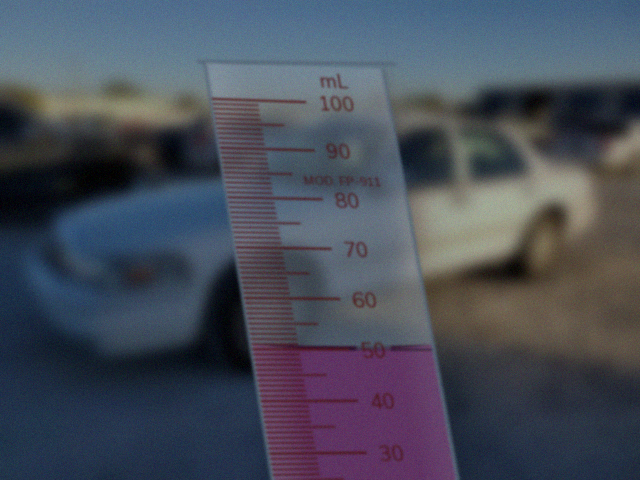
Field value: 50 mL
